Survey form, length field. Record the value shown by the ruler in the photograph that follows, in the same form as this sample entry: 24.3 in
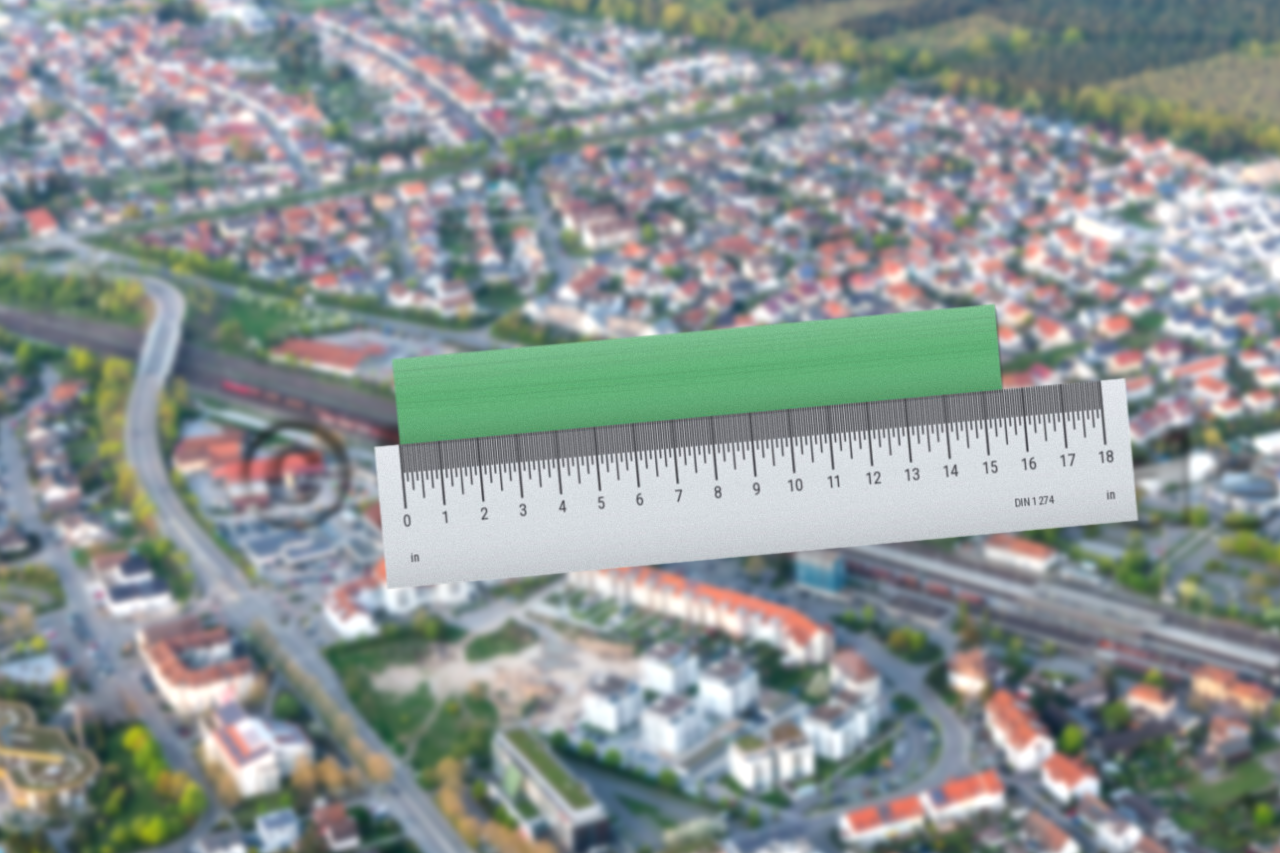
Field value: 15.5 in
